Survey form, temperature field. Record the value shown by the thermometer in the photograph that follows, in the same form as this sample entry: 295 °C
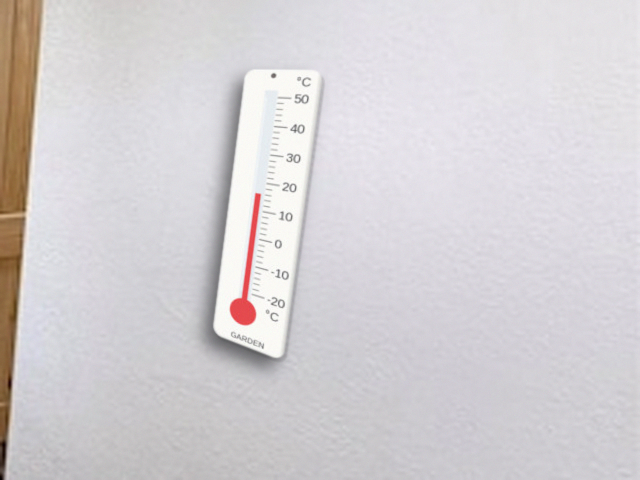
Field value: 16 °C
